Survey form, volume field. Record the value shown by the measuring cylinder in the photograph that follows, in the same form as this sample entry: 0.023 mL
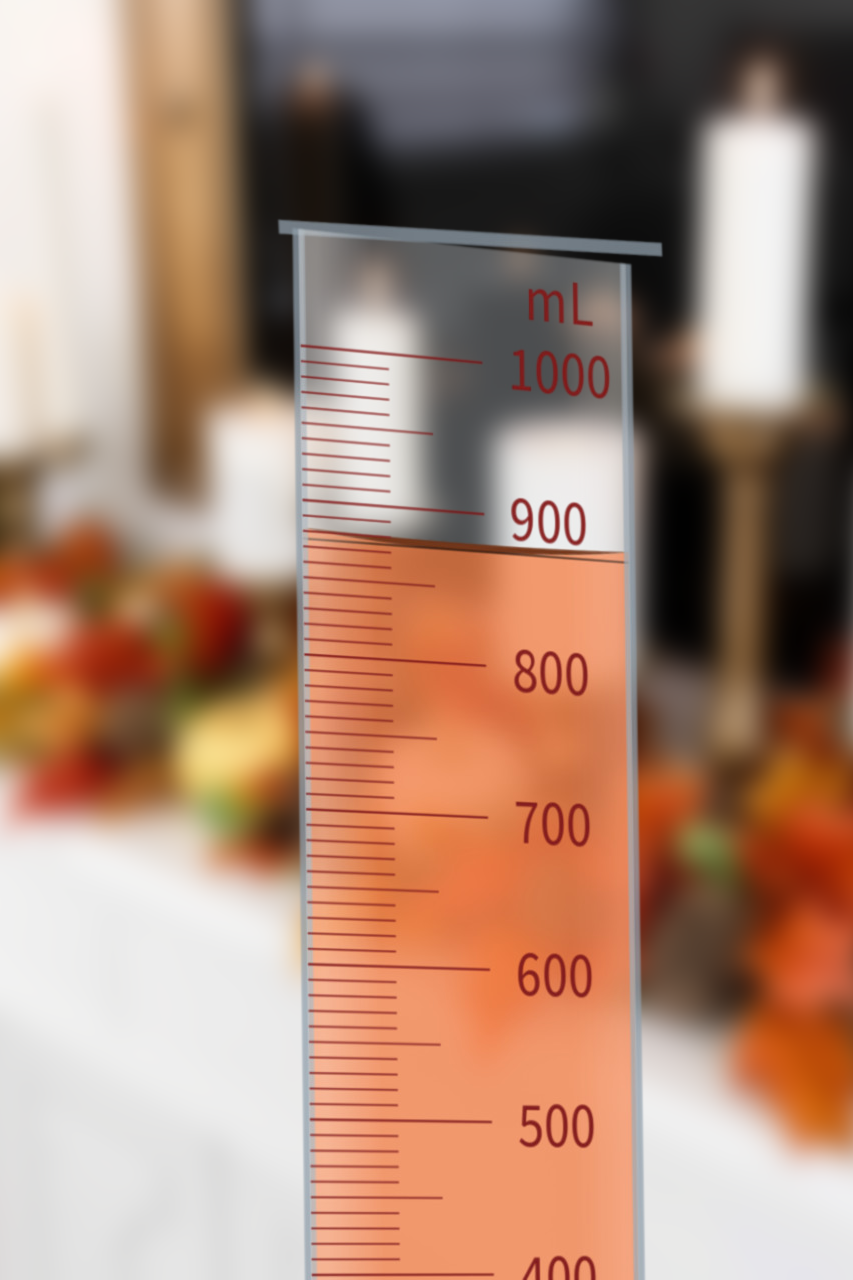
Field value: 875 mL
